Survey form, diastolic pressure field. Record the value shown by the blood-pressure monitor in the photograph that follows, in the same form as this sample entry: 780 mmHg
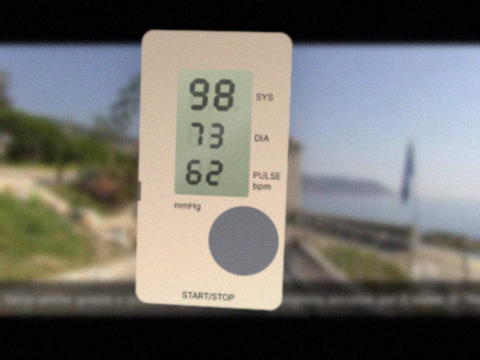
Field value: 73 mmHg
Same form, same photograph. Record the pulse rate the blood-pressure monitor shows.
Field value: 62 bpm
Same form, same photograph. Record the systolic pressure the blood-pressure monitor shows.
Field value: 98 mmHg
